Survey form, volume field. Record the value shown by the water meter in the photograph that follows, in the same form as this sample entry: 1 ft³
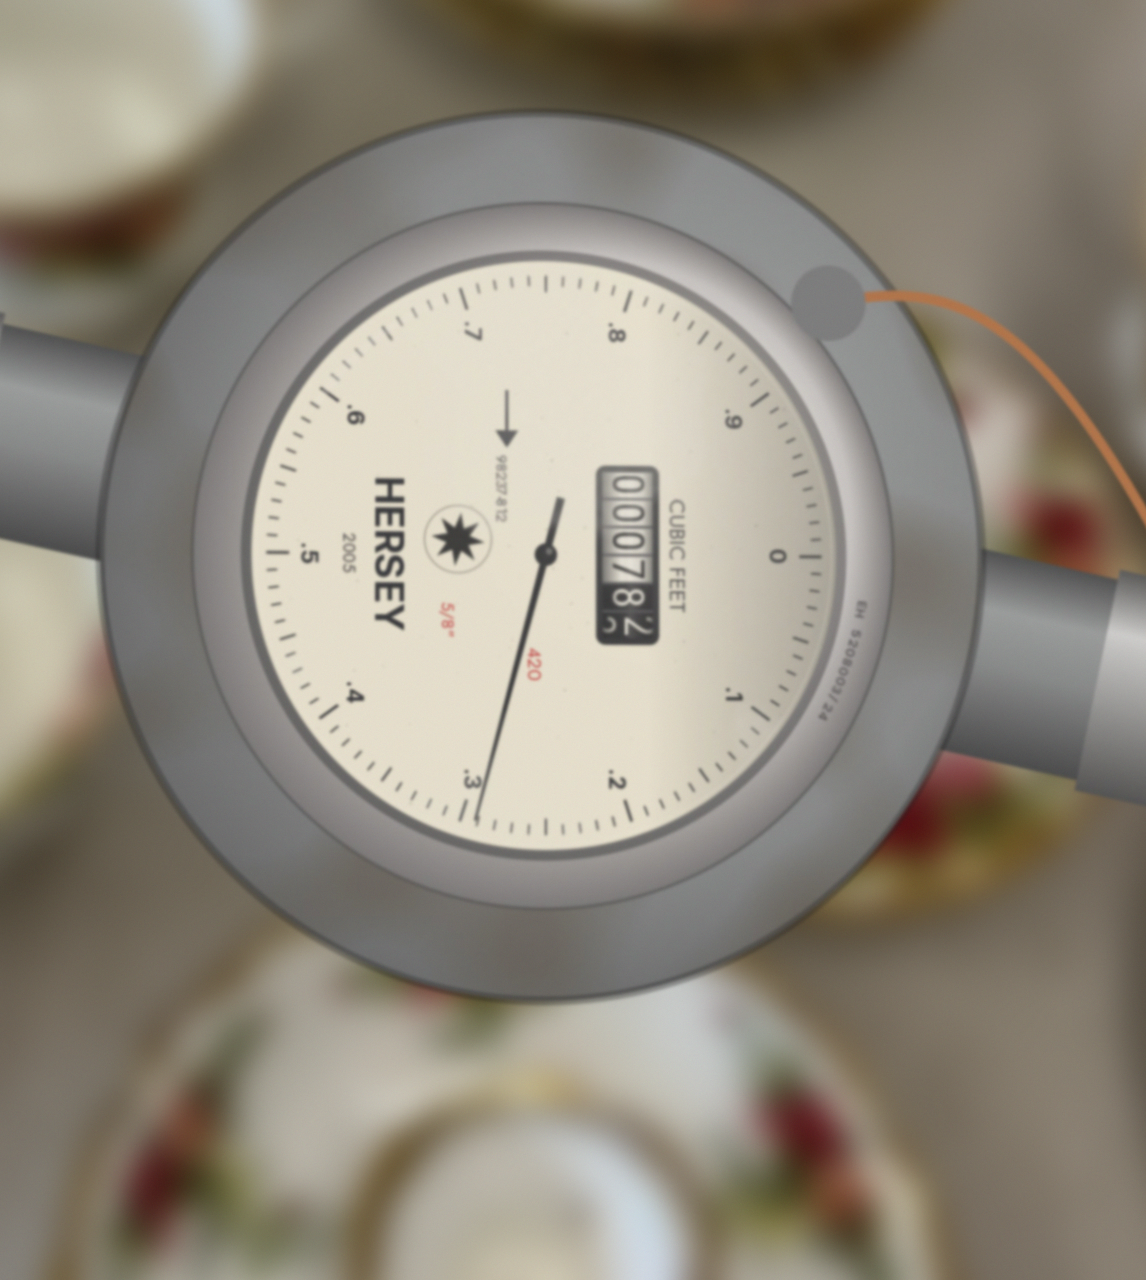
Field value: 782.29 ft³
